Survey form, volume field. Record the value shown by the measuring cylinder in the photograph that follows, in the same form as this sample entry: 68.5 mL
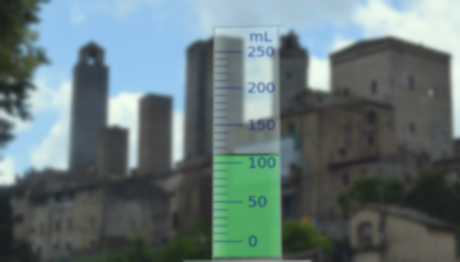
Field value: 110 mL
